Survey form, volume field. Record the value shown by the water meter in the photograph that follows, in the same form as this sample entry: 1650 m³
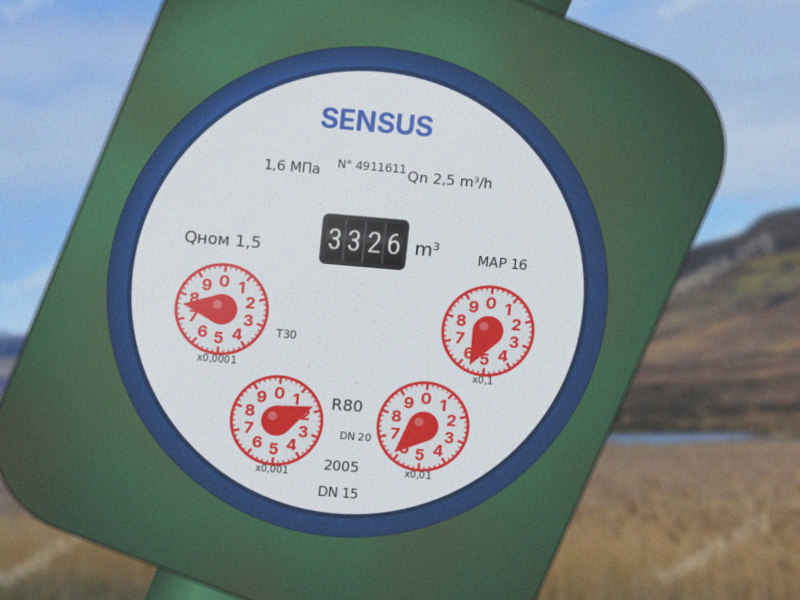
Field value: 3326.5617 m³
